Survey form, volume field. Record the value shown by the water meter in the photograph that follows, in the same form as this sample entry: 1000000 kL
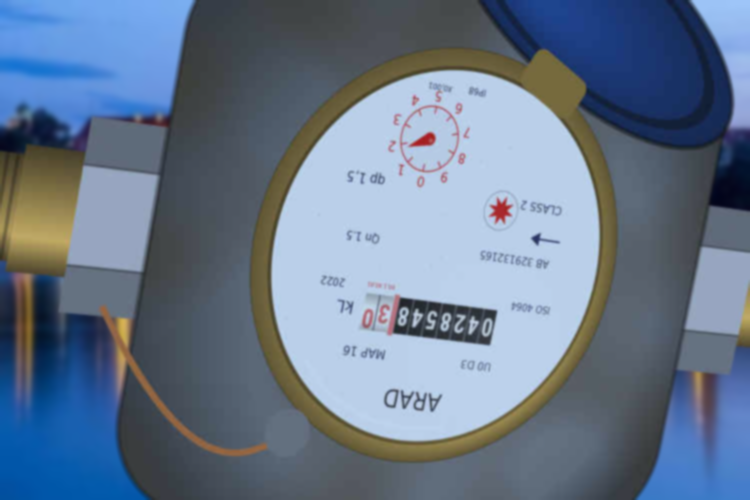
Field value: 428548.301 kL
